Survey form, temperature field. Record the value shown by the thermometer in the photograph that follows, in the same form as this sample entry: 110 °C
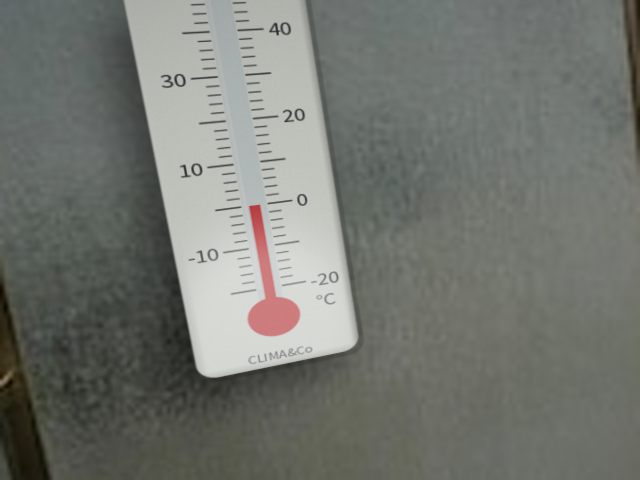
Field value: 0 °C
